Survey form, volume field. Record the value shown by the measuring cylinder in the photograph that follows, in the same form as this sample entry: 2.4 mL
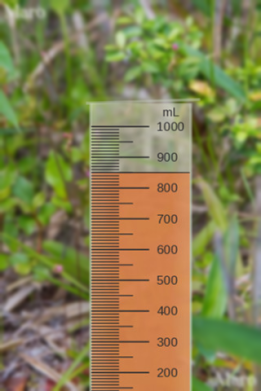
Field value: 850 mL
